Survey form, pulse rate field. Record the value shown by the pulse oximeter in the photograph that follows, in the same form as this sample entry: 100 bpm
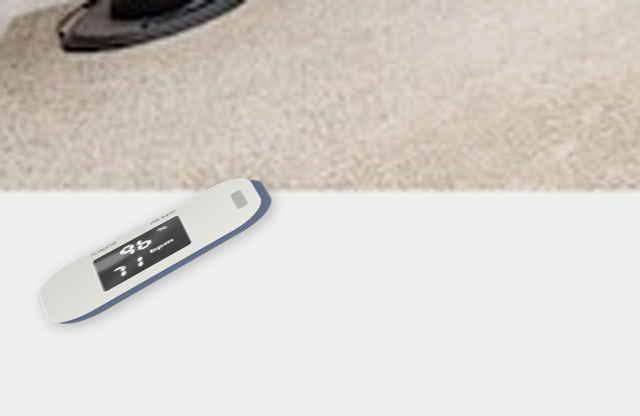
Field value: 71 bpm
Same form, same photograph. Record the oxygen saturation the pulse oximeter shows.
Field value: 96 %
